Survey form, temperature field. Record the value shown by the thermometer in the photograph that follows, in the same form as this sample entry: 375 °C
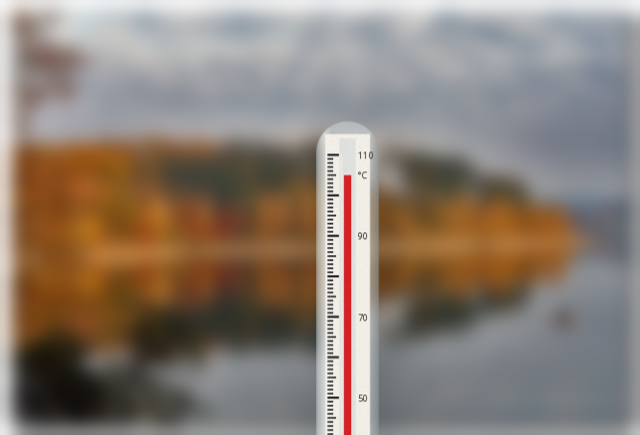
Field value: 105 °C
